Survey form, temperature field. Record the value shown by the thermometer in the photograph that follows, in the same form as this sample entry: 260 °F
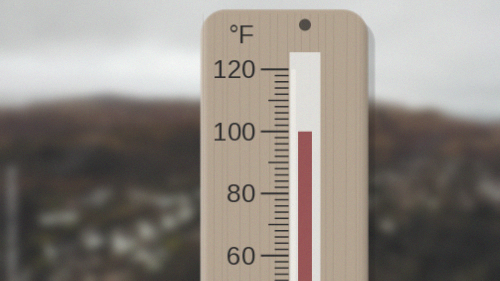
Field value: 100 °F
